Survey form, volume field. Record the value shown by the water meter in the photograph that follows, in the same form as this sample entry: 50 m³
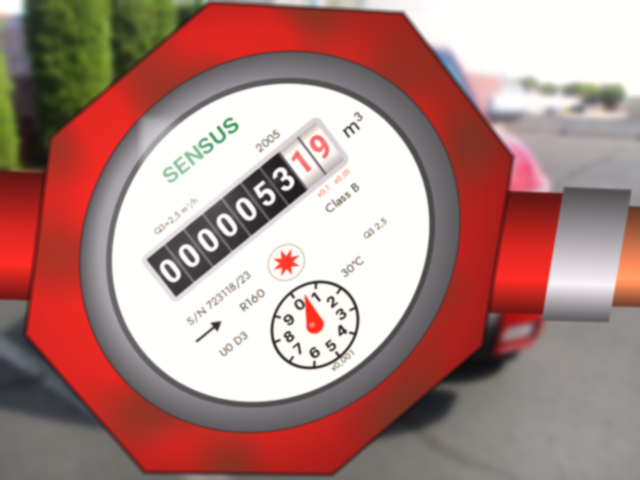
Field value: 53.190 m³
